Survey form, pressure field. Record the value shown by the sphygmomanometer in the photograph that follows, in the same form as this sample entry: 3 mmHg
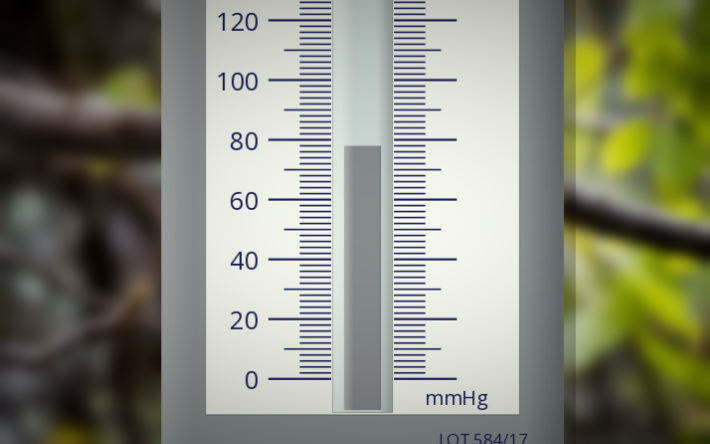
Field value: 78 mmHg
